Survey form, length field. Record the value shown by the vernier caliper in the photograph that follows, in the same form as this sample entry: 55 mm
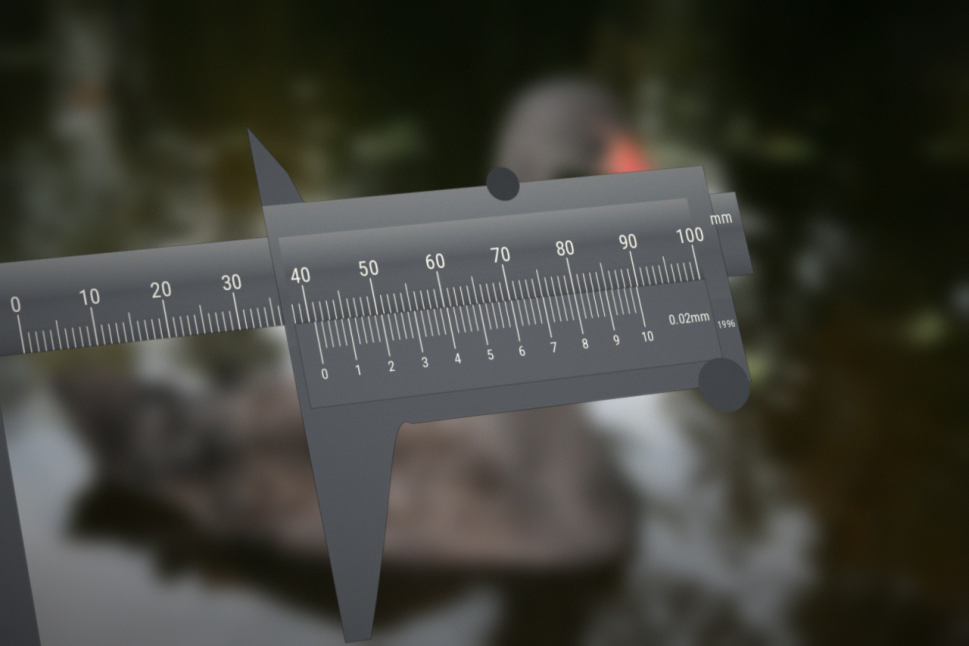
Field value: 40.8 mm
